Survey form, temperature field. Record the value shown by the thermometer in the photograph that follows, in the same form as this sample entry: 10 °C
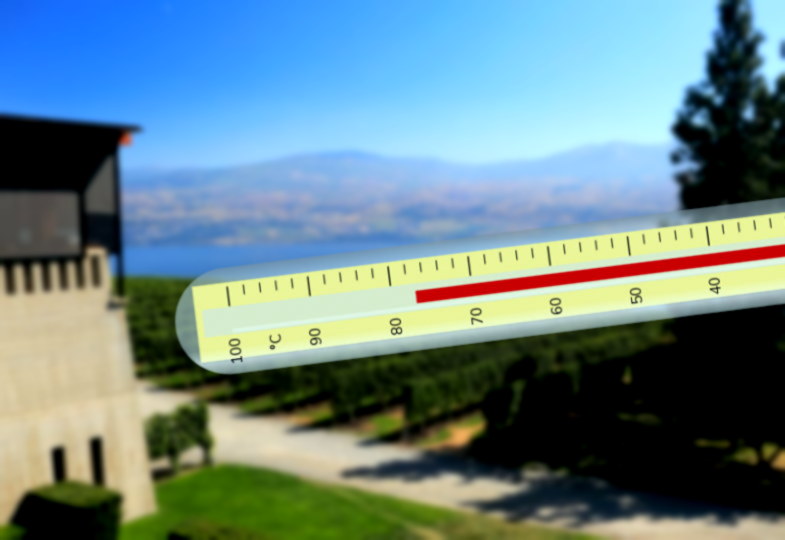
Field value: 77 °C
